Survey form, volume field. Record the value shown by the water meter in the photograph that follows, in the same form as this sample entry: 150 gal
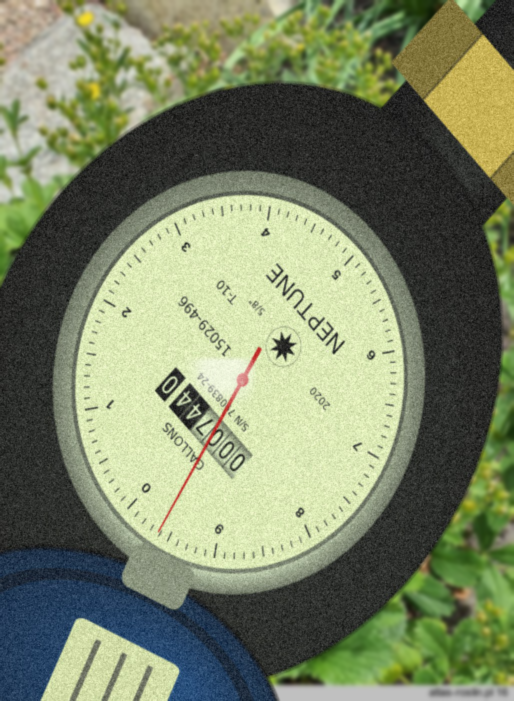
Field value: 7439.6 gal
